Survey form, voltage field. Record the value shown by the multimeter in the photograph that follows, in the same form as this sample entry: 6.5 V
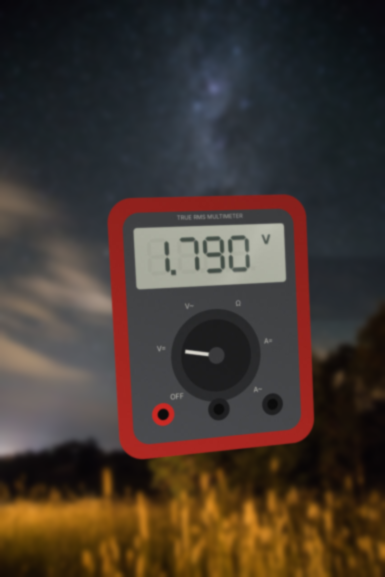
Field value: 1.790 V
